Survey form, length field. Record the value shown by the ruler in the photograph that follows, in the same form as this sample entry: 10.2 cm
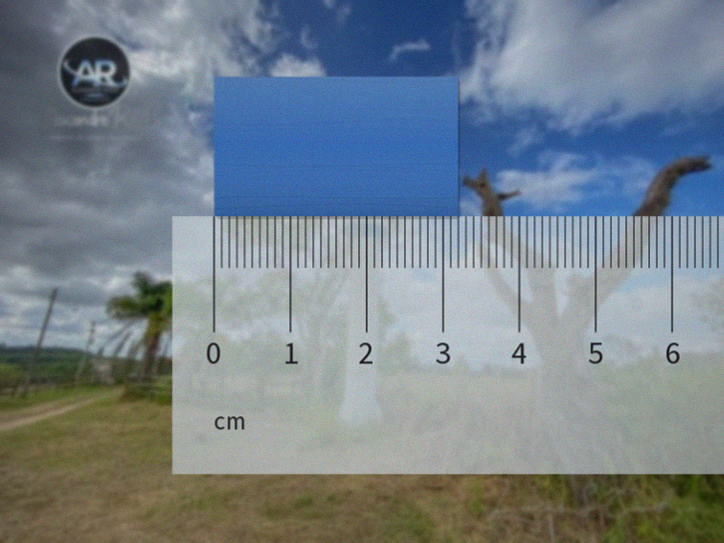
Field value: 3.2 cm
